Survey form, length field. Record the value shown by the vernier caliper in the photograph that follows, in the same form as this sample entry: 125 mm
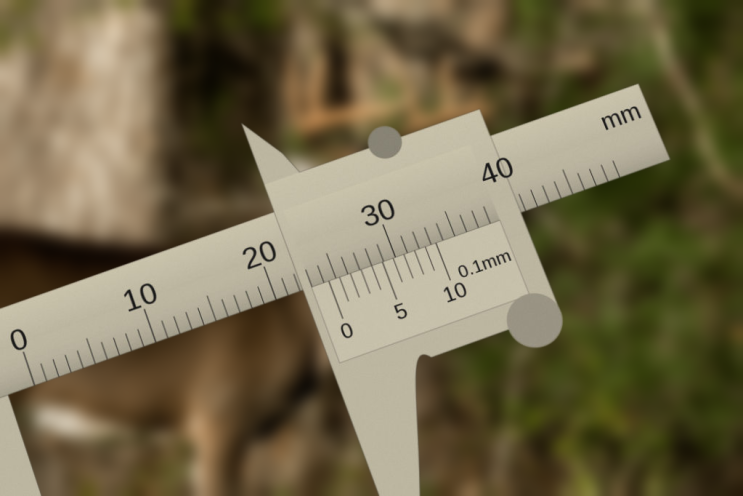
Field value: 24.4 mm
